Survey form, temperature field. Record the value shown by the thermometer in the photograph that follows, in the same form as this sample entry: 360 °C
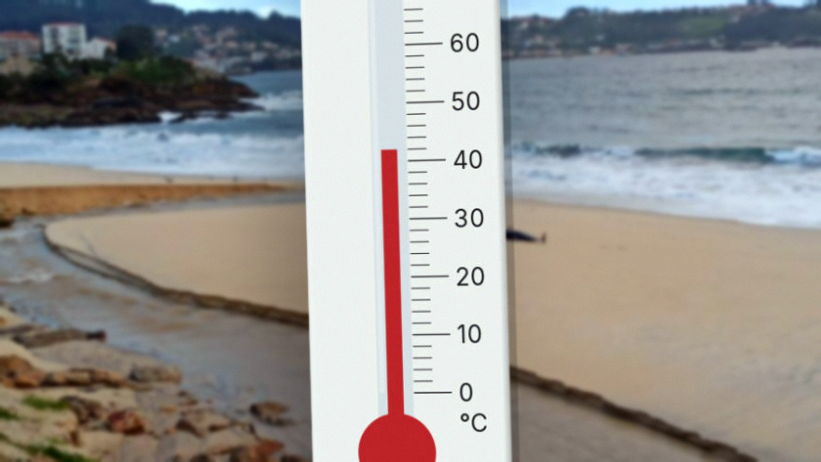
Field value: 42 °C
